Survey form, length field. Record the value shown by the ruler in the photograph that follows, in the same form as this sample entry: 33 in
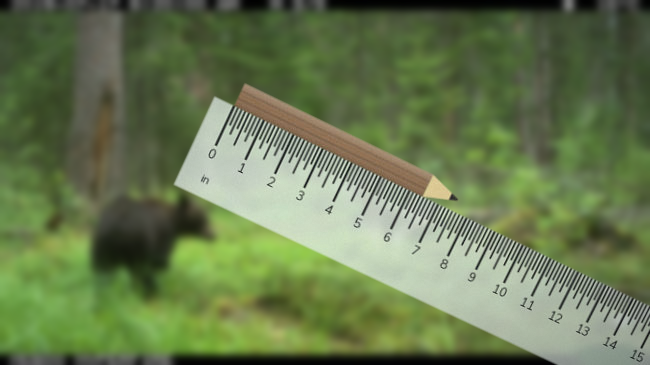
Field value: 7.5 in
